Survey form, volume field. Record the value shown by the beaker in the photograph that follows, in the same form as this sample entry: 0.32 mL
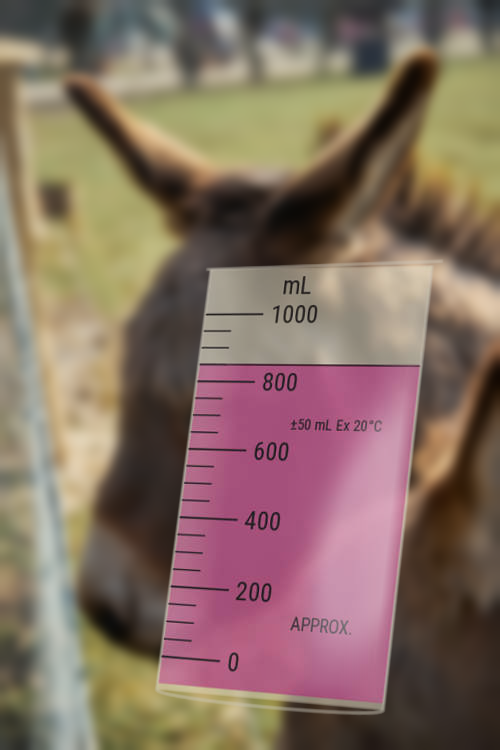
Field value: 850 mL
